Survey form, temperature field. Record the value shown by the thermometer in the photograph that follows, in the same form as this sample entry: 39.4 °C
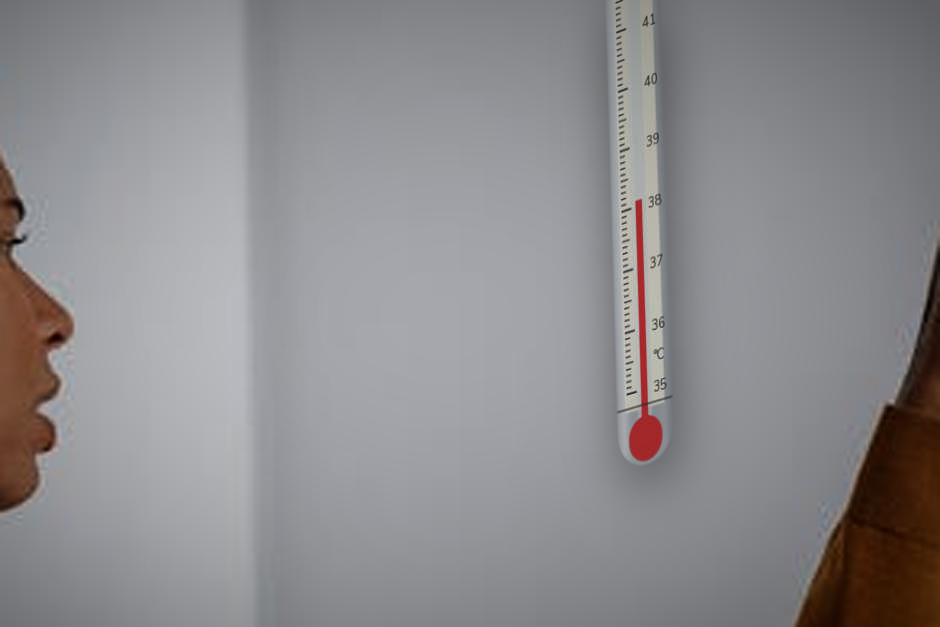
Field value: 38.1 °C
